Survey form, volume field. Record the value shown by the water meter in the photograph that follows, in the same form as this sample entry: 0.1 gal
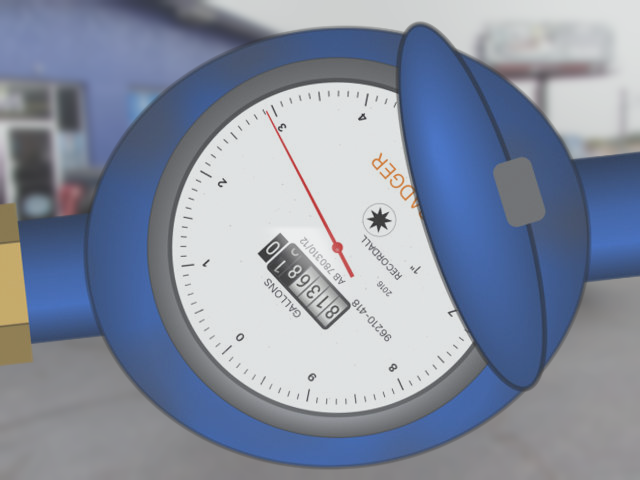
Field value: 8136812.9 gal
